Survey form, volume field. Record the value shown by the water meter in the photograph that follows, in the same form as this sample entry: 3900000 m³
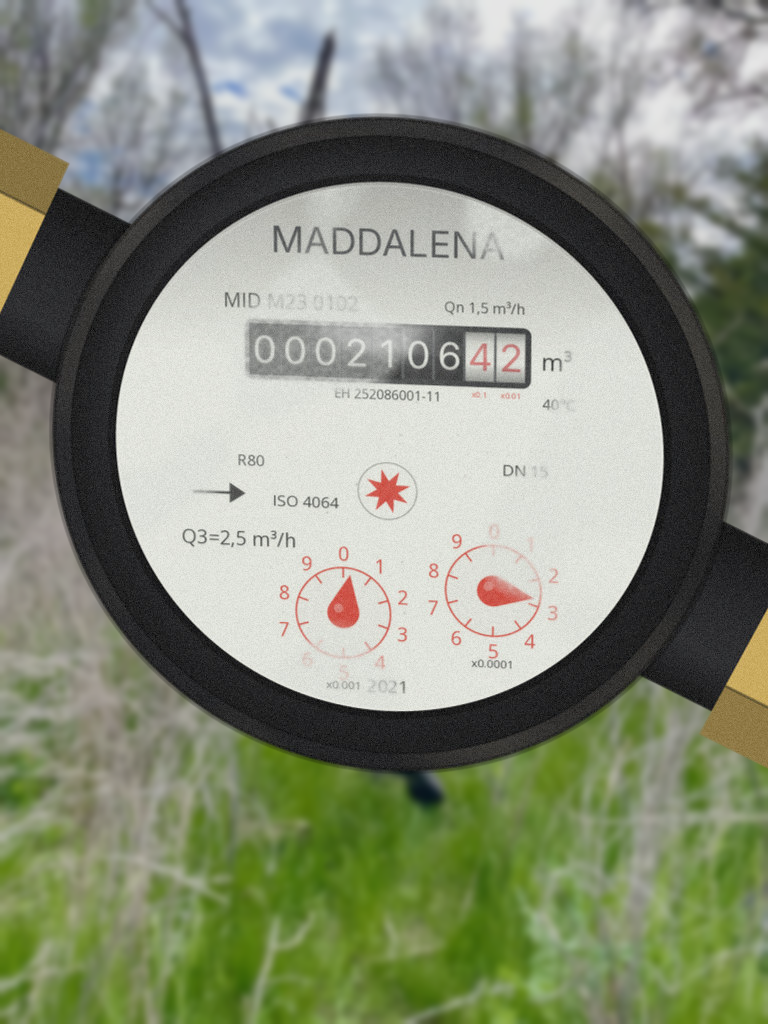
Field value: 2106.4202 m³
